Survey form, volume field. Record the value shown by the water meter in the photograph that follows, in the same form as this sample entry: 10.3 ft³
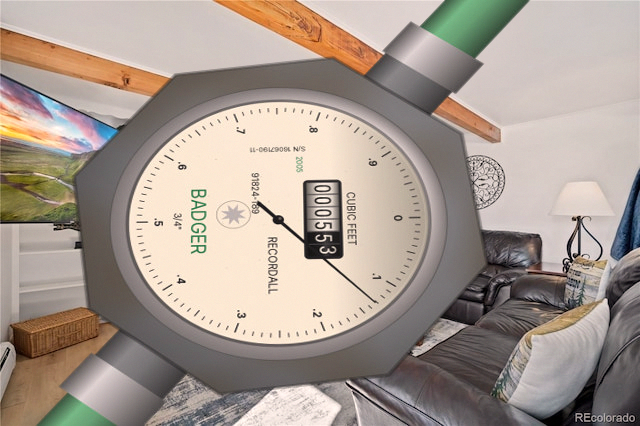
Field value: 553.13 ft³
